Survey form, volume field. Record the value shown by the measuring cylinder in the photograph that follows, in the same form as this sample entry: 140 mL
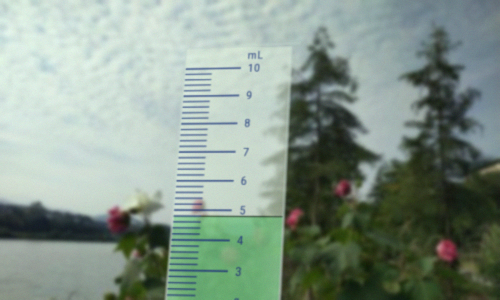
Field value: 4.8 mL
